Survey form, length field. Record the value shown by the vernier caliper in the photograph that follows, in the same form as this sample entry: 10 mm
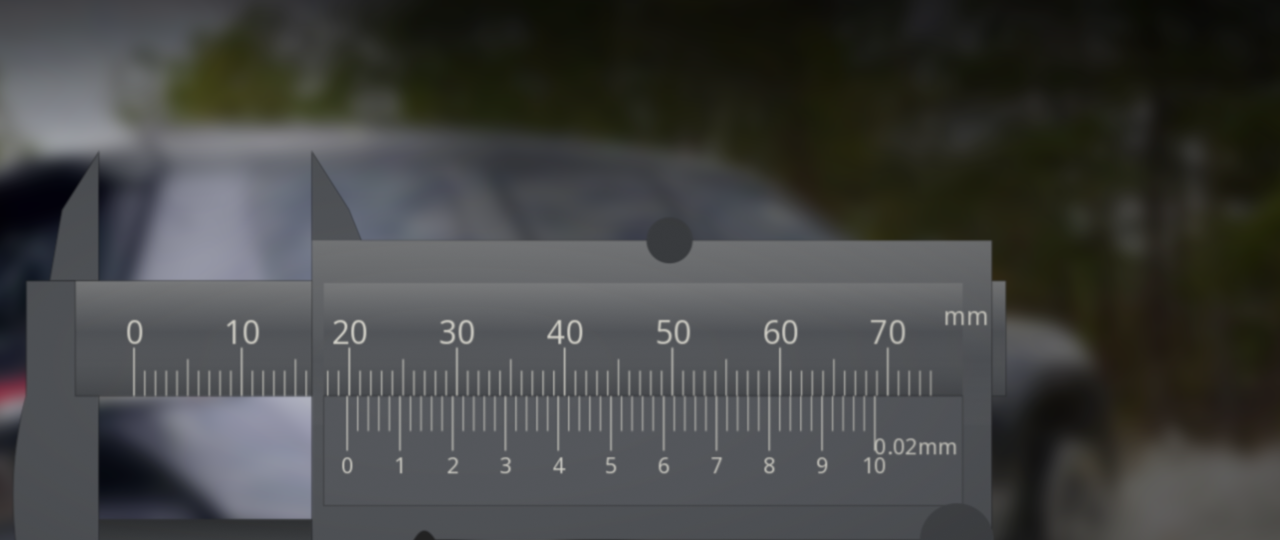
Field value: 19.8 mm
